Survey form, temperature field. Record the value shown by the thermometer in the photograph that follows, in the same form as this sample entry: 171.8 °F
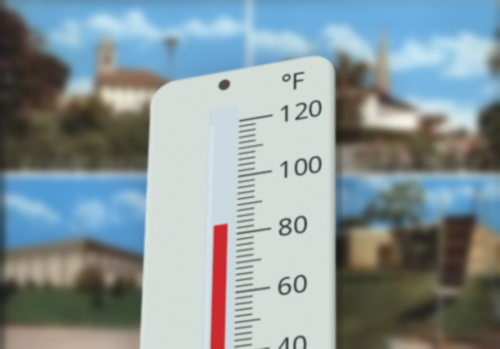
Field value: 84 °F
